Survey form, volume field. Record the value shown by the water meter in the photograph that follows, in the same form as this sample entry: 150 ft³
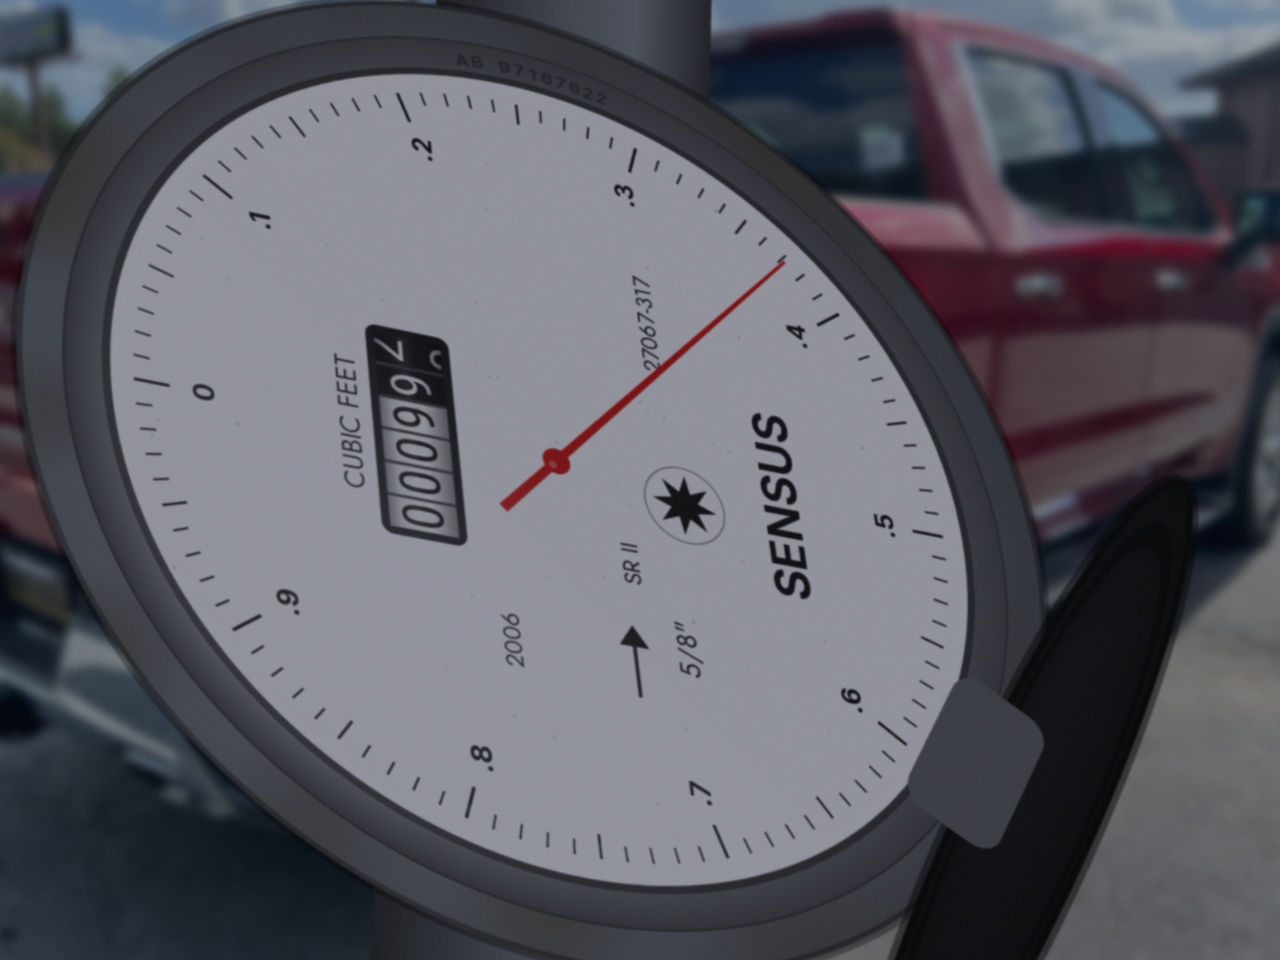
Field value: 992.37 ft³
